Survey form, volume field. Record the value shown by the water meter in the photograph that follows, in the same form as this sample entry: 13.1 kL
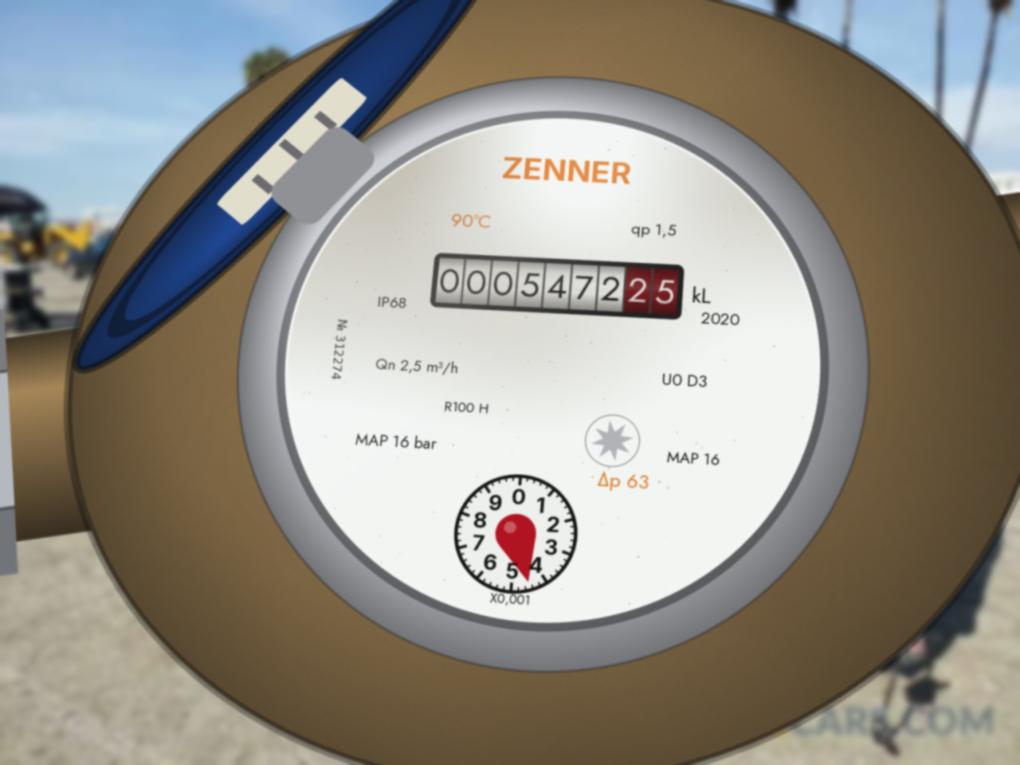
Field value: 5472.254 kL
